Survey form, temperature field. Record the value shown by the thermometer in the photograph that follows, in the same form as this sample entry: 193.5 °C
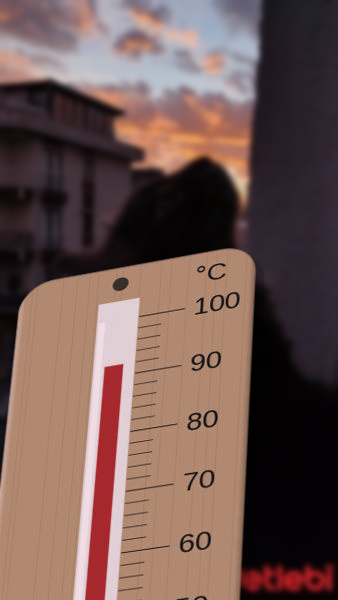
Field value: 92 °C
